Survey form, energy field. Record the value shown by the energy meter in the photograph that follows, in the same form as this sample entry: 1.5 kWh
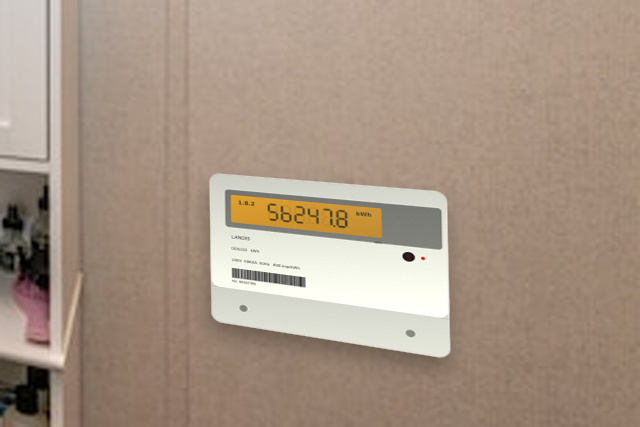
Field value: 56247.8 kWh
